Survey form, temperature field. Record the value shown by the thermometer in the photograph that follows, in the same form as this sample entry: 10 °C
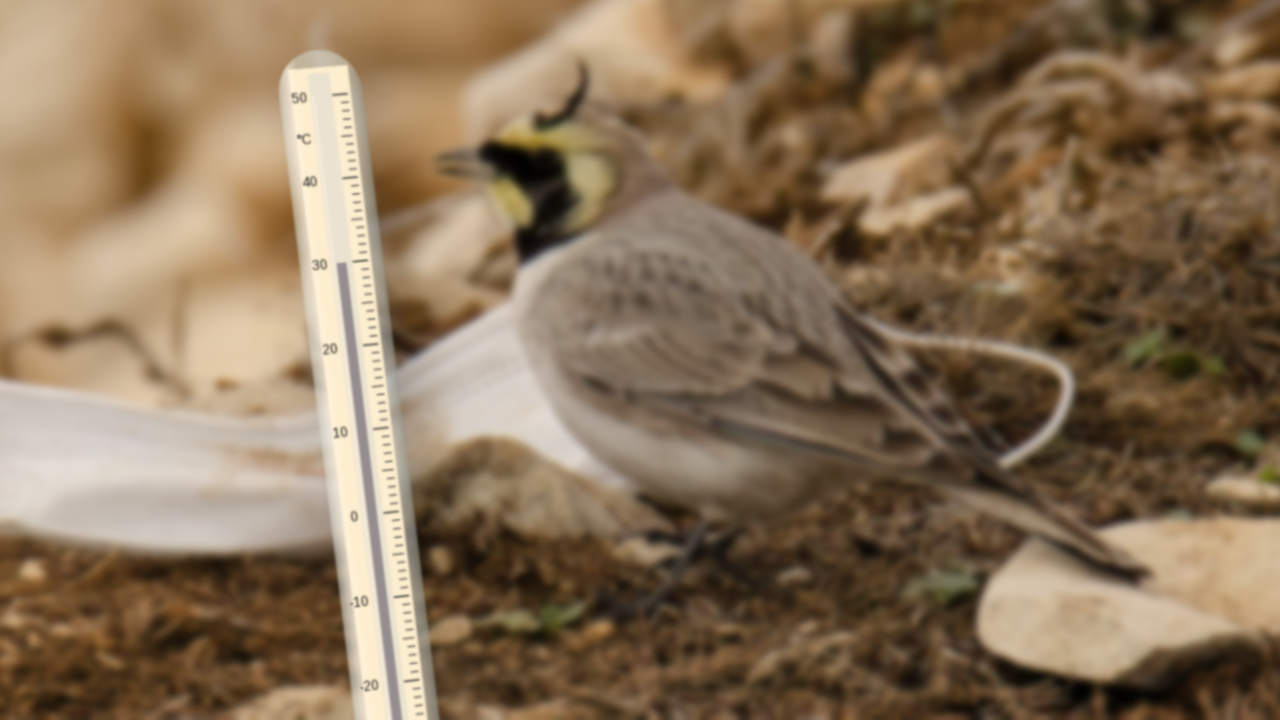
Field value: 30 °C
